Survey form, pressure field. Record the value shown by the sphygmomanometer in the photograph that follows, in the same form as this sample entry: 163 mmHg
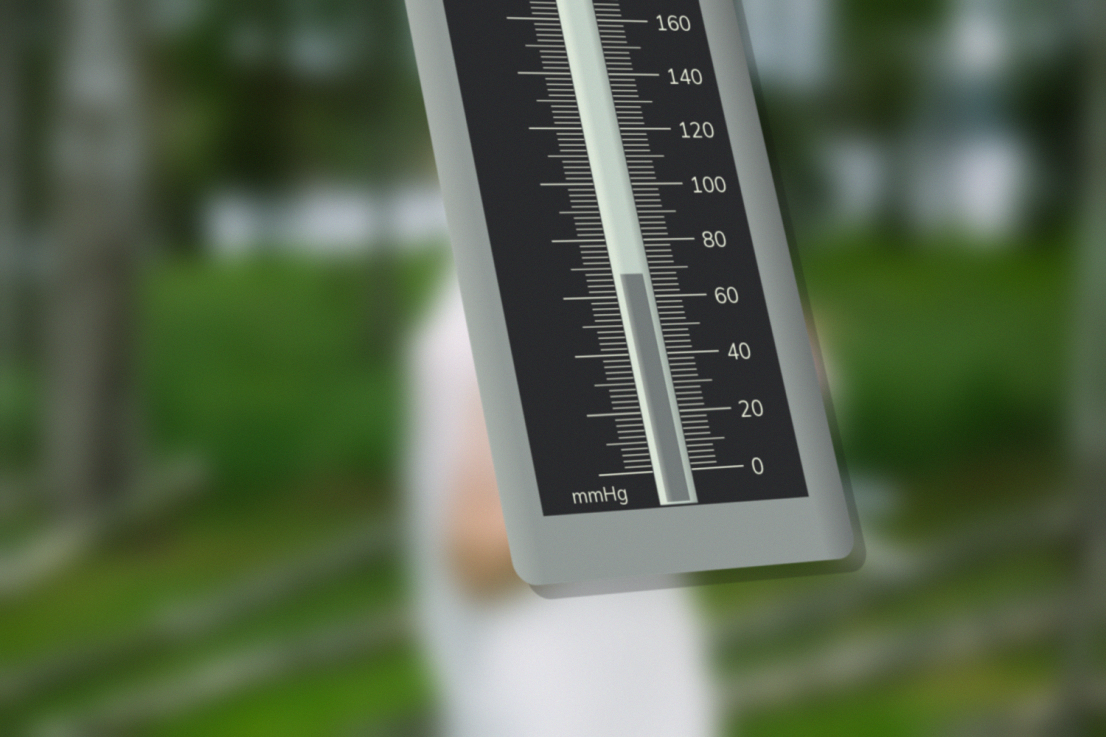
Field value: 68 mmHg
